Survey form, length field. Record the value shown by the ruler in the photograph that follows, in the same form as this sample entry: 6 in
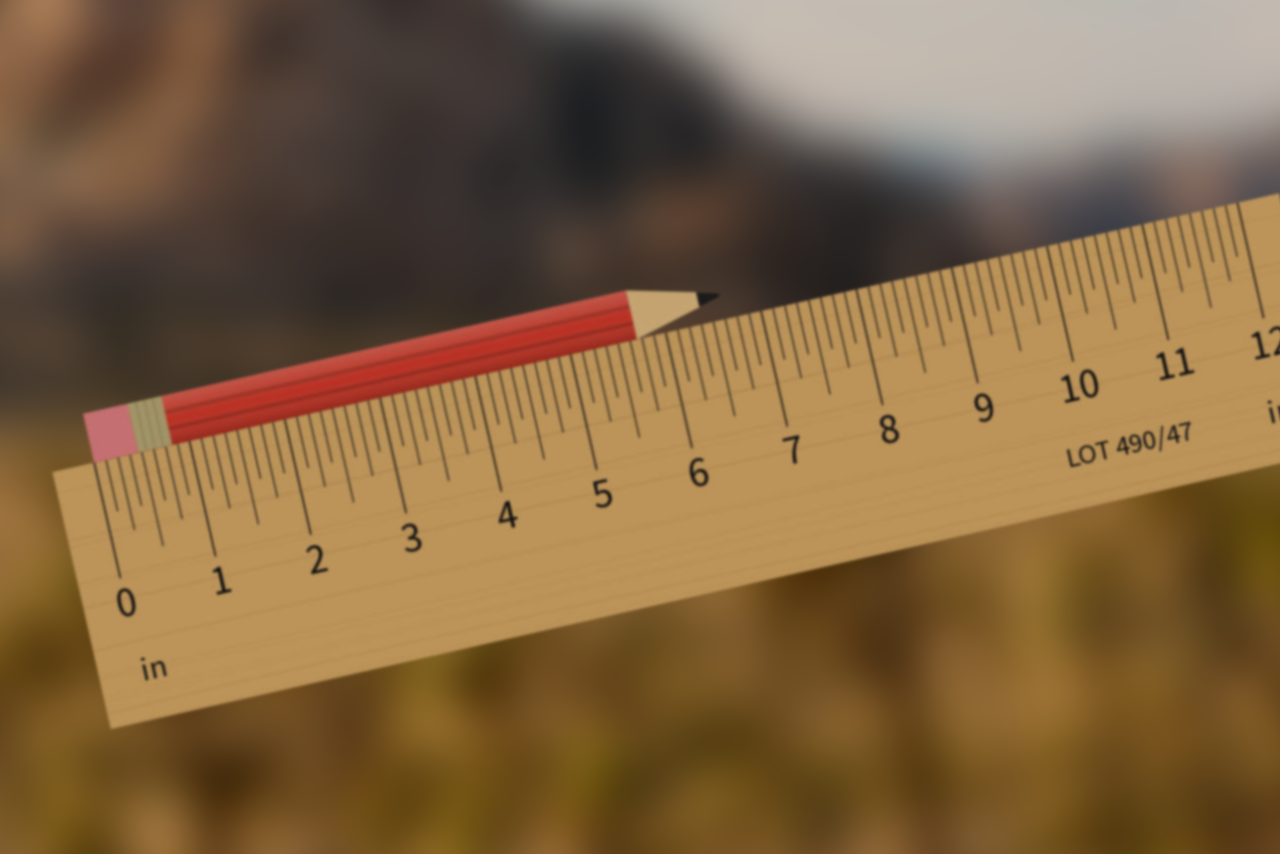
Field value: 6.625 in
